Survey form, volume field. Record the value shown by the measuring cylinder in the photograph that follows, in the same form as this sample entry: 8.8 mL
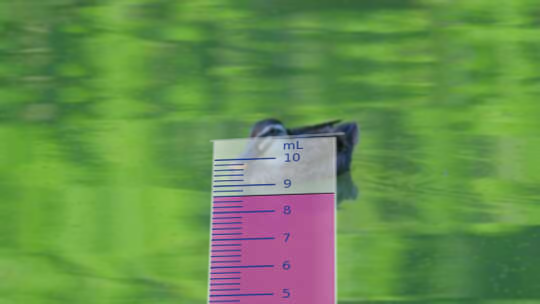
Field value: 8.6 mL
